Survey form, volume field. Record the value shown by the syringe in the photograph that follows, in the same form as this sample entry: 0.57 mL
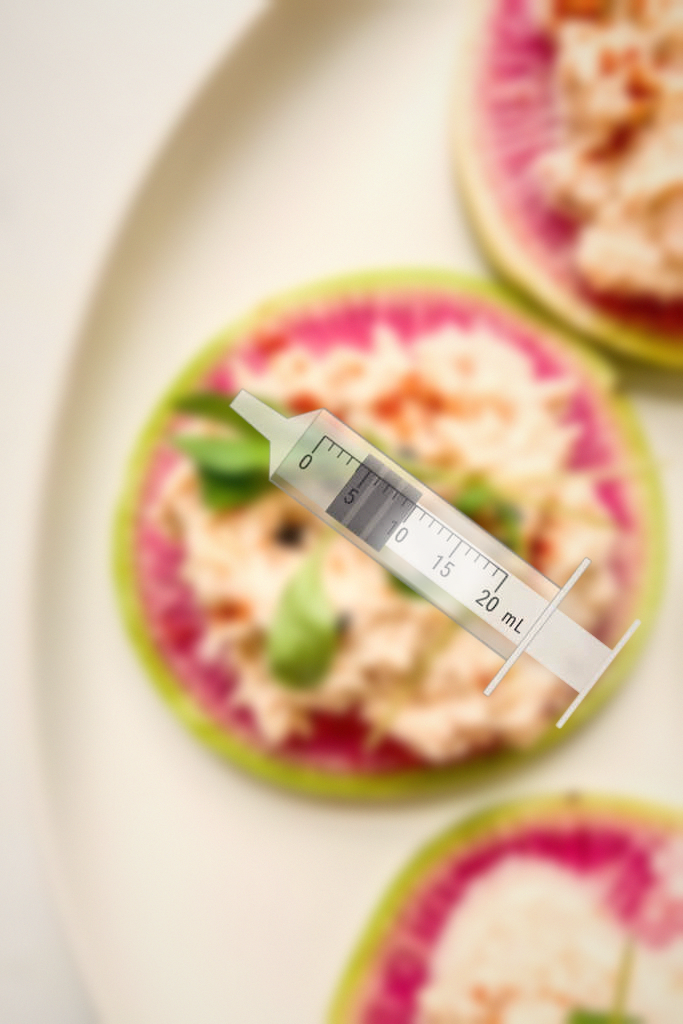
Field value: 4 mL
